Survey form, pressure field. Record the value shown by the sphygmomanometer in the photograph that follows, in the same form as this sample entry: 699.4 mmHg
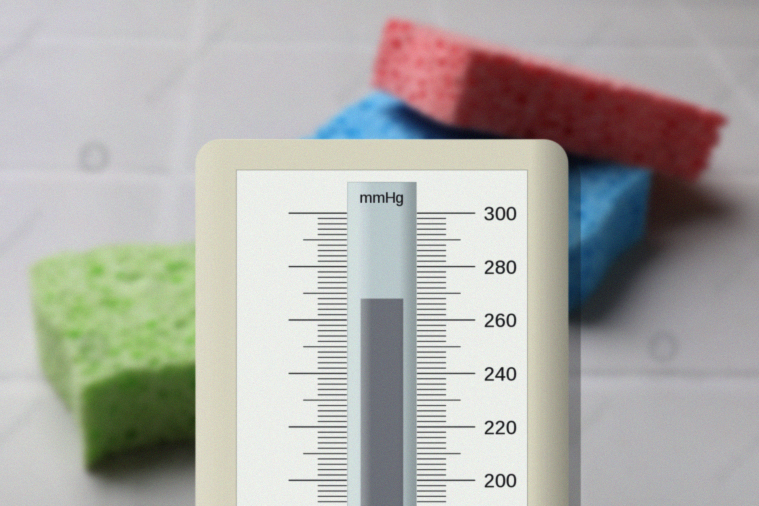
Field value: 268 mmHg
